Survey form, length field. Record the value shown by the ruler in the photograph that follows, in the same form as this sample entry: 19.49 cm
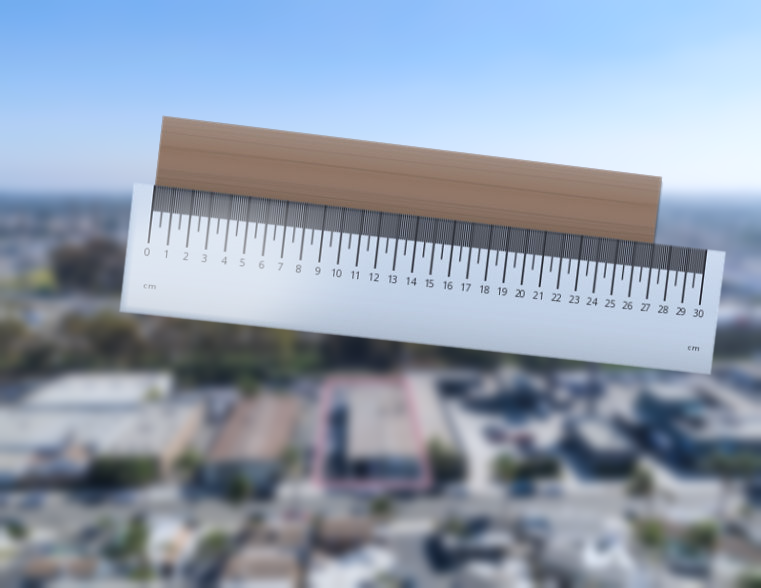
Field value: 27 cm
